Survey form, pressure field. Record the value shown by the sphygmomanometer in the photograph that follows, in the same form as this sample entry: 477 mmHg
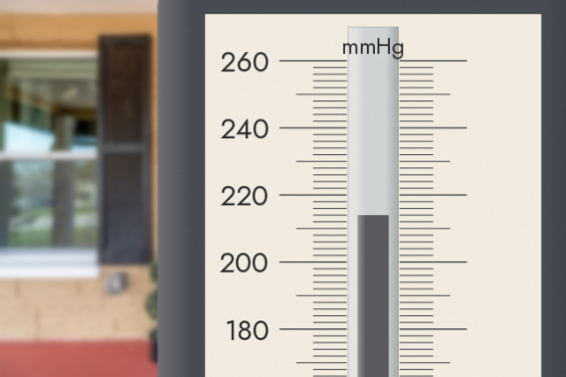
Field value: 214 mmHg
